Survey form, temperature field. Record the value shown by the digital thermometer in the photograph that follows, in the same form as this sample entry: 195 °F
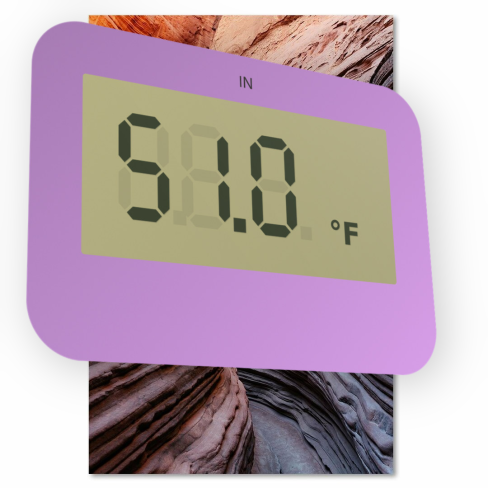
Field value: 51.0 °F
